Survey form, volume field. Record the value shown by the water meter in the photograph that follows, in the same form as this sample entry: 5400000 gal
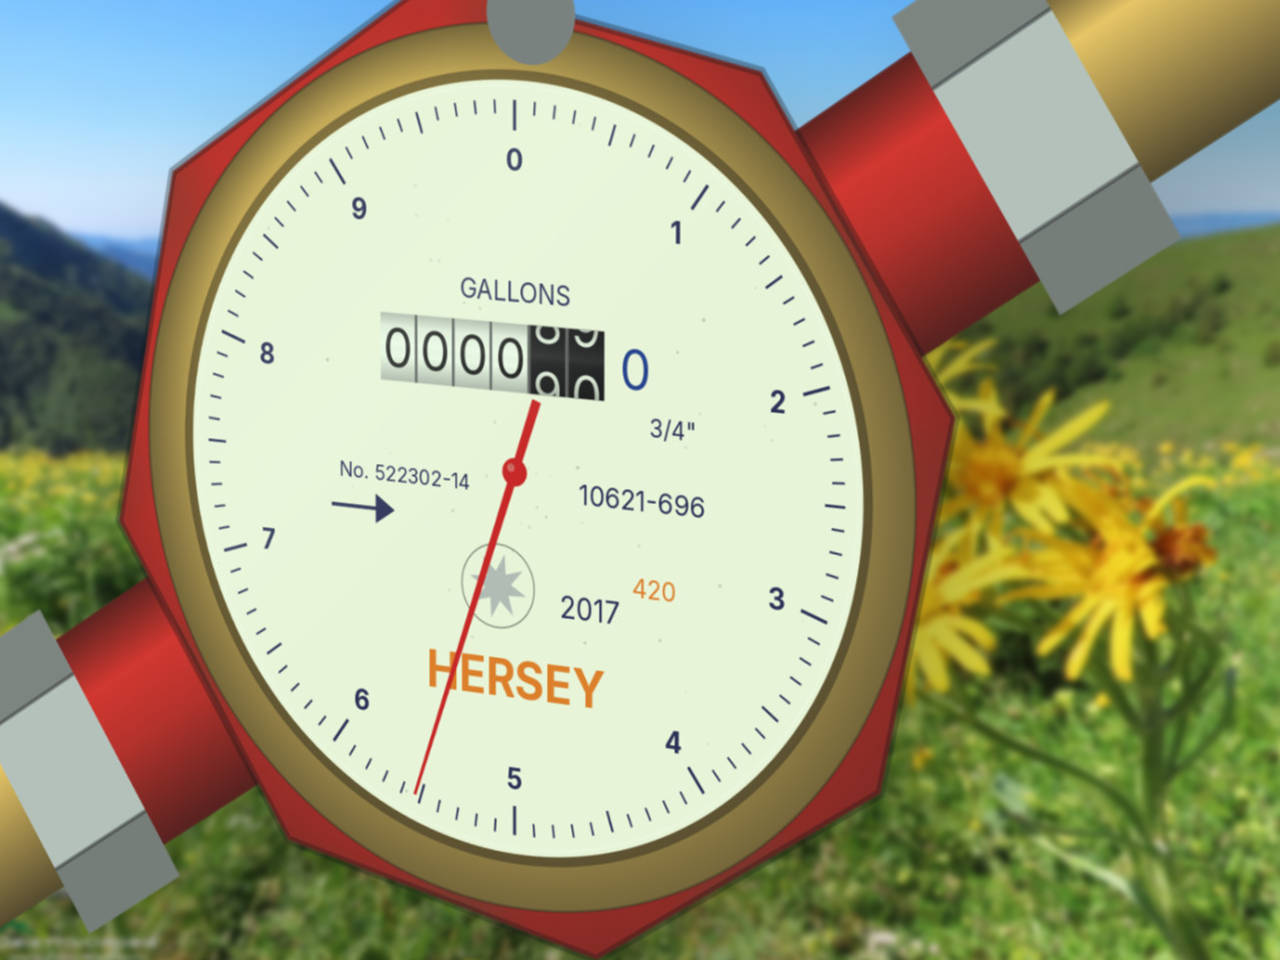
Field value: 895.5 gal
